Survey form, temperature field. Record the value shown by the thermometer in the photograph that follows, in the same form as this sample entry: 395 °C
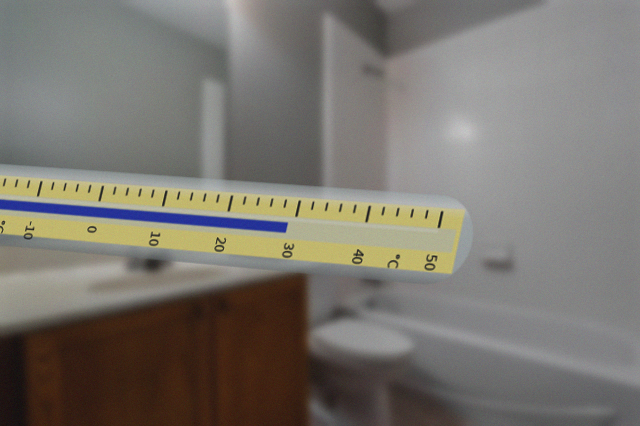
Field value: 29 °C
